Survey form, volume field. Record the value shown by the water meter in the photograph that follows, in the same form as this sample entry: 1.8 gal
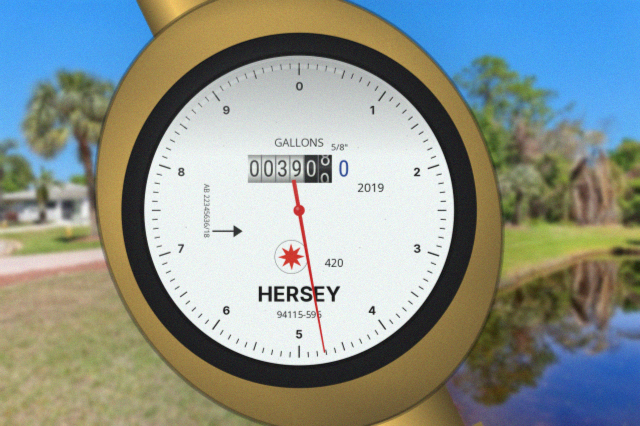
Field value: 39084.7 gal
